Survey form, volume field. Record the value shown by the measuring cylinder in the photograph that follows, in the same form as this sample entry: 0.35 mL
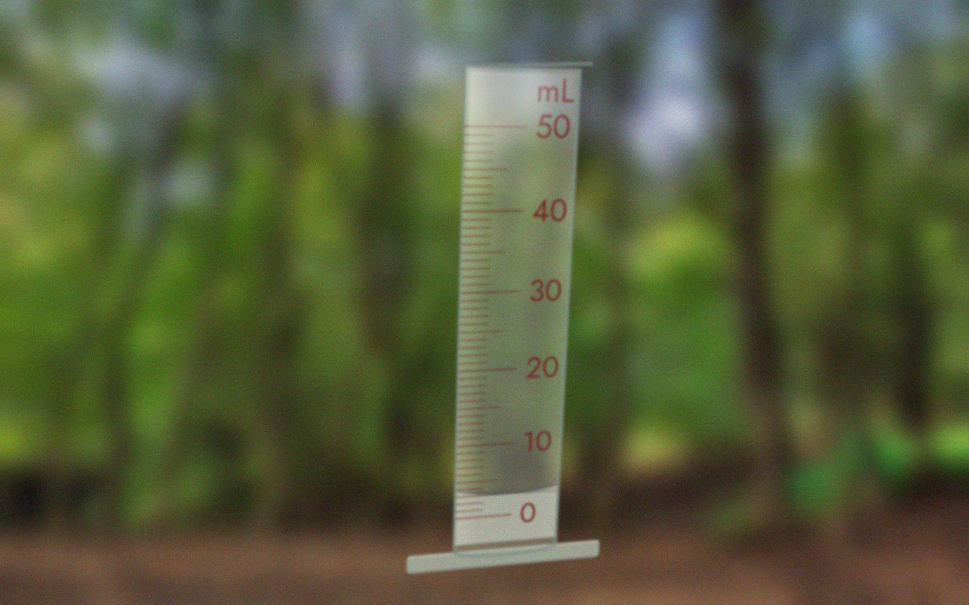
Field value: 3 mL
